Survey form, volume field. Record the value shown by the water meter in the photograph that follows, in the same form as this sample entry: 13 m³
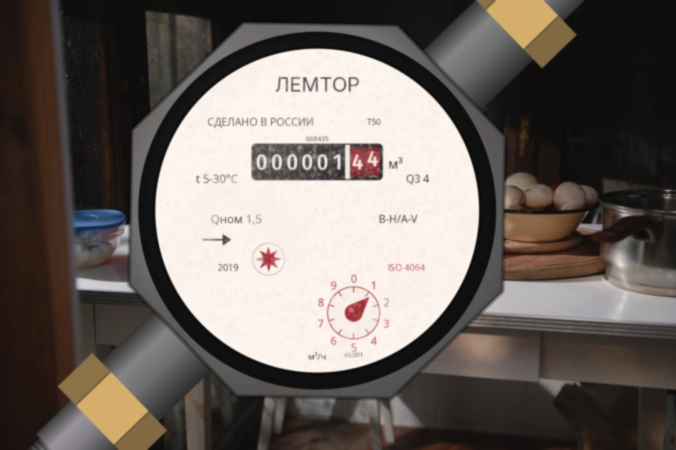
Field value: 1.441 m³
